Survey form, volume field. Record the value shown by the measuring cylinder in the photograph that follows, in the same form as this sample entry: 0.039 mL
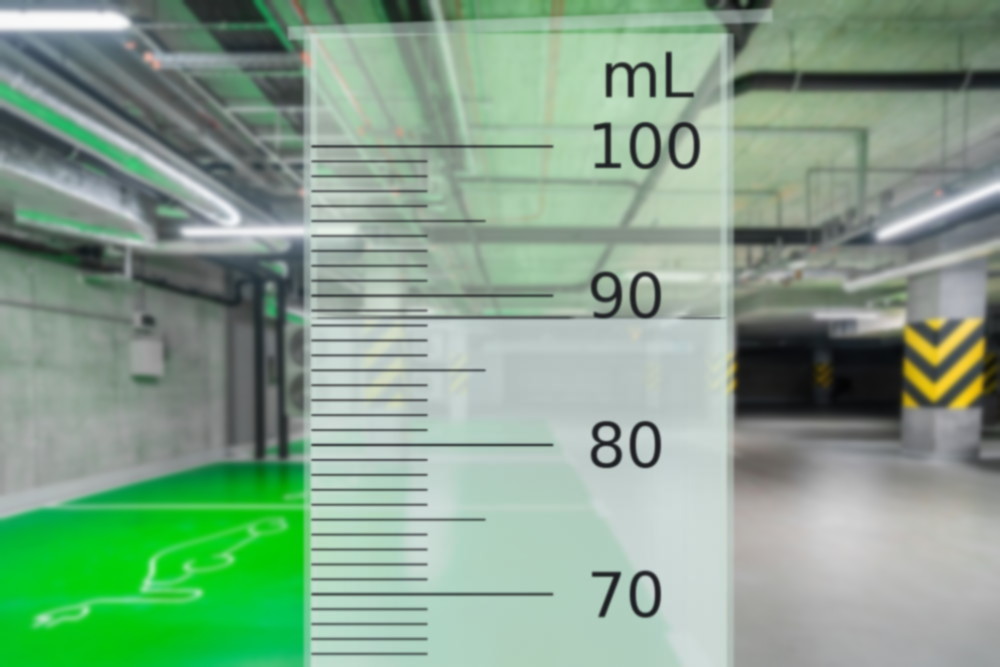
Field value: 88.5 mL
